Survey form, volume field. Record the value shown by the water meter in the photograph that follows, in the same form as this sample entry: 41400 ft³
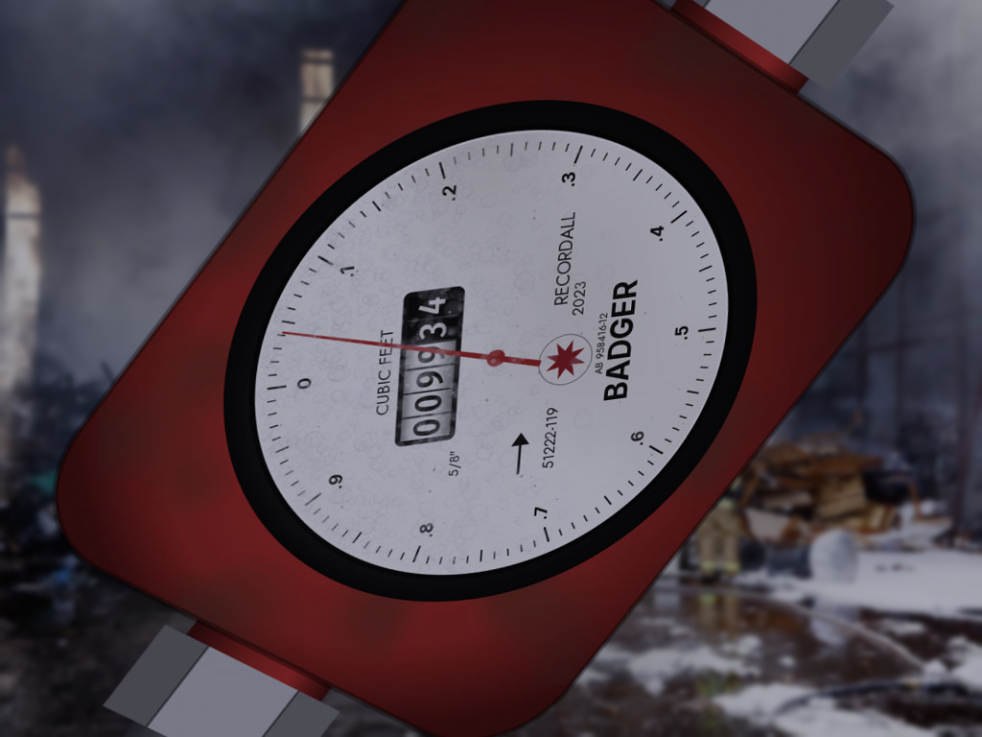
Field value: 9934.04 ft³
